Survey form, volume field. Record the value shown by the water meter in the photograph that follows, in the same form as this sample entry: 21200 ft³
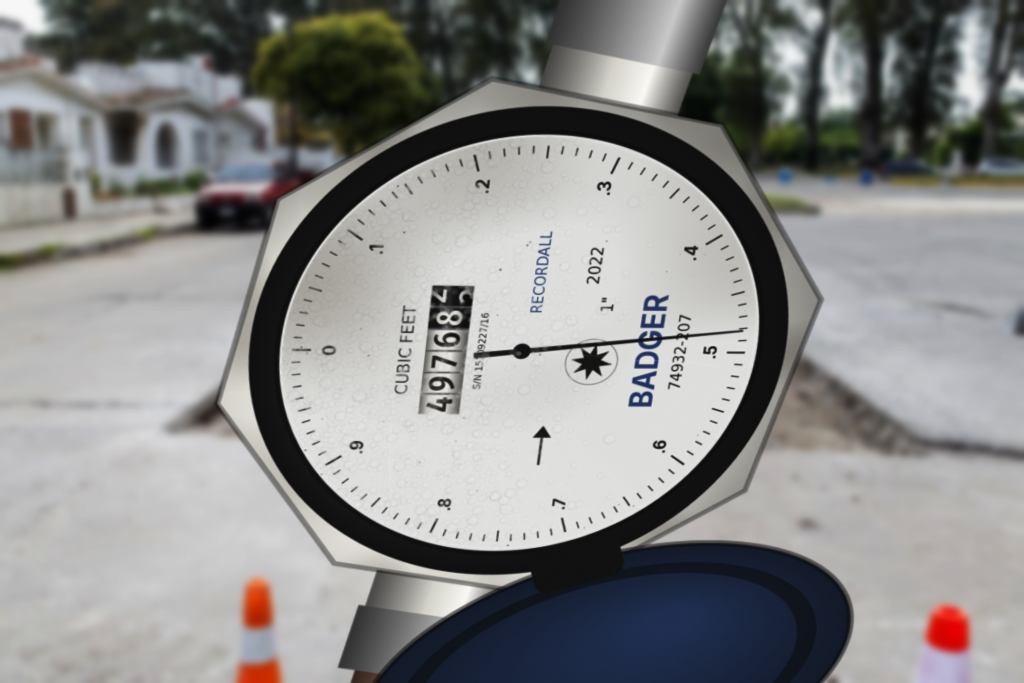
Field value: 497682.48 ft³
